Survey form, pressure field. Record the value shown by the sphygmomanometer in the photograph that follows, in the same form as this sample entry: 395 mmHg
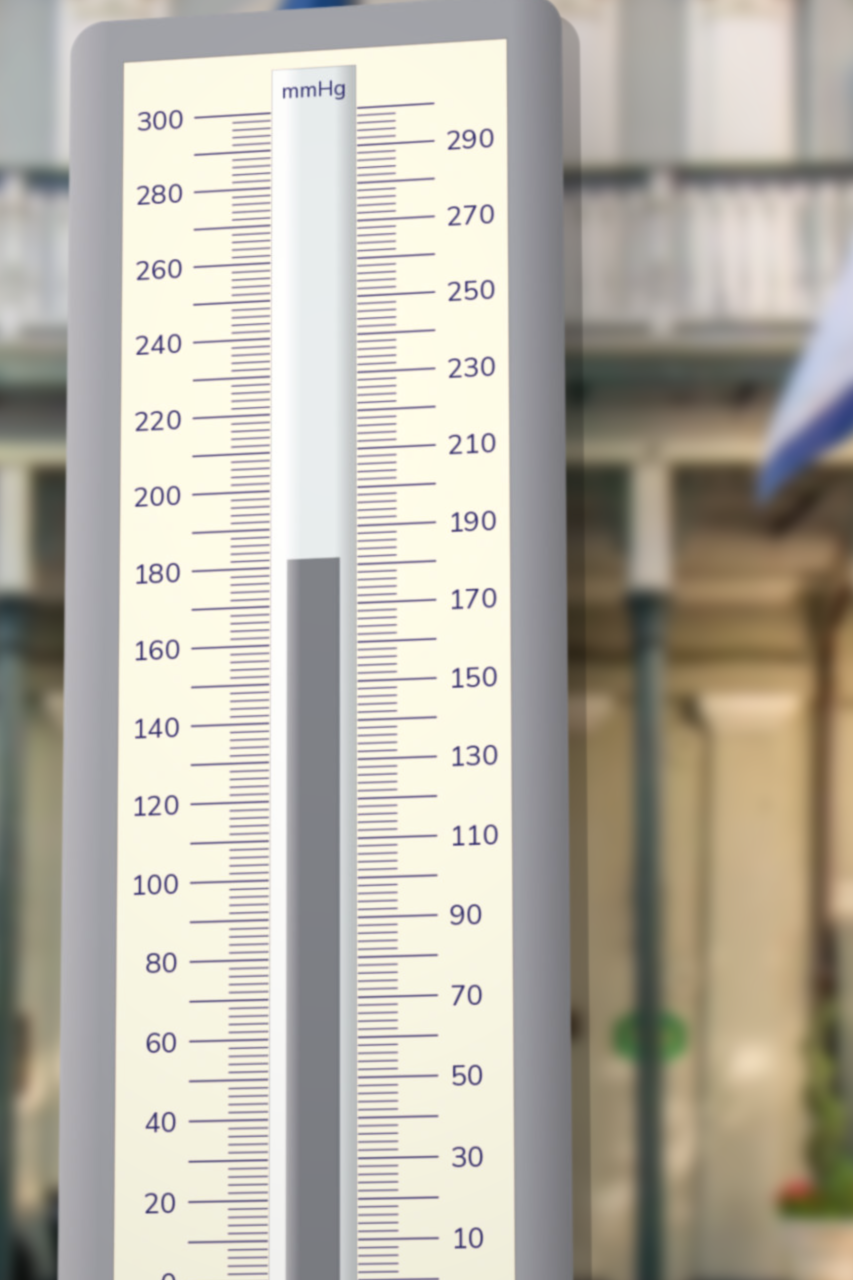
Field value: 182 mmHg
